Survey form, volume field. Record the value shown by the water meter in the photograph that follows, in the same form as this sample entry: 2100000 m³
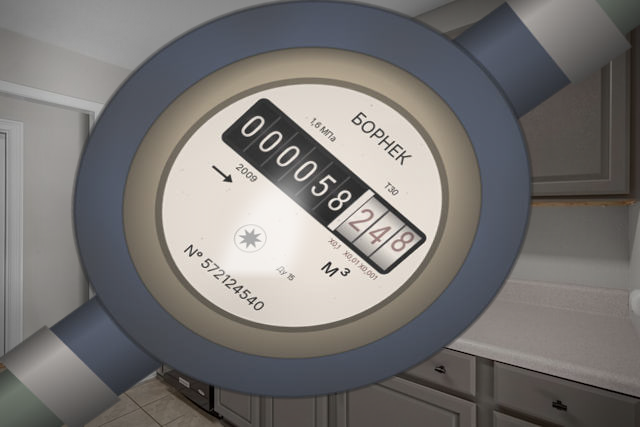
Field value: 58.248 m³
